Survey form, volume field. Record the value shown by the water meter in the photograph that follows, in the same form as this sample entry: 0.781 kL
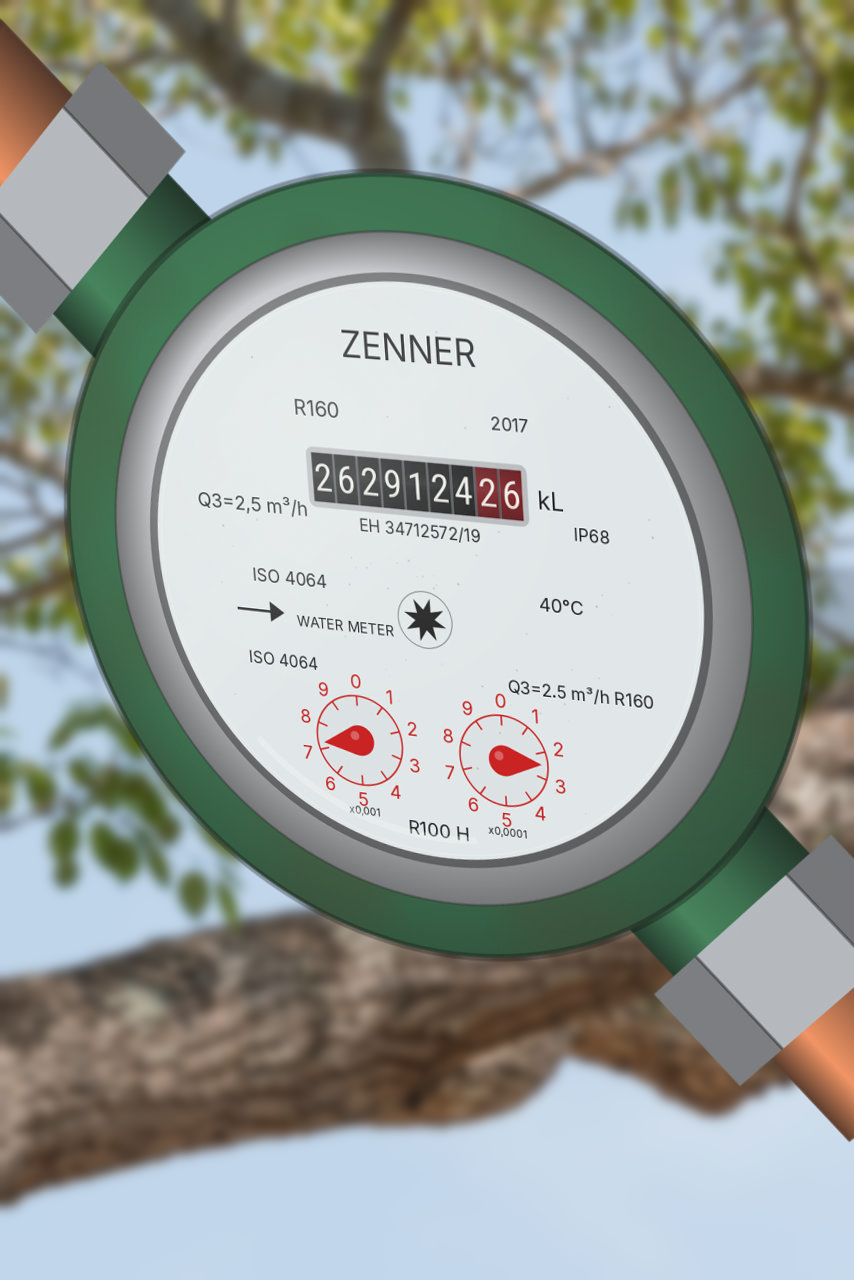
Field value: 2629124.2672 kL
